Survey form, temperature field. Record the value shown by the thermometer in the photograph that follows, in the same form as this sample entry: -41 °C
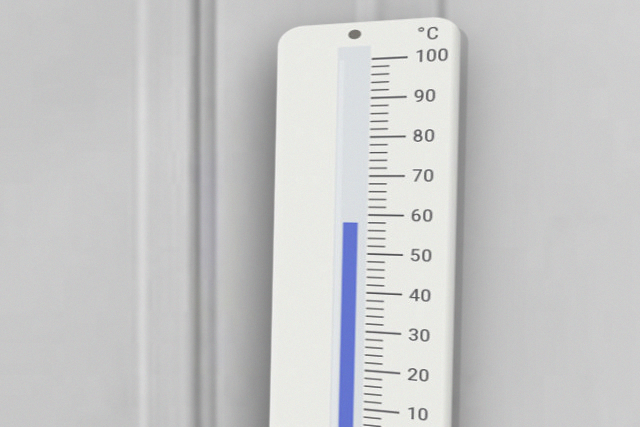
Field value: 58 °C
